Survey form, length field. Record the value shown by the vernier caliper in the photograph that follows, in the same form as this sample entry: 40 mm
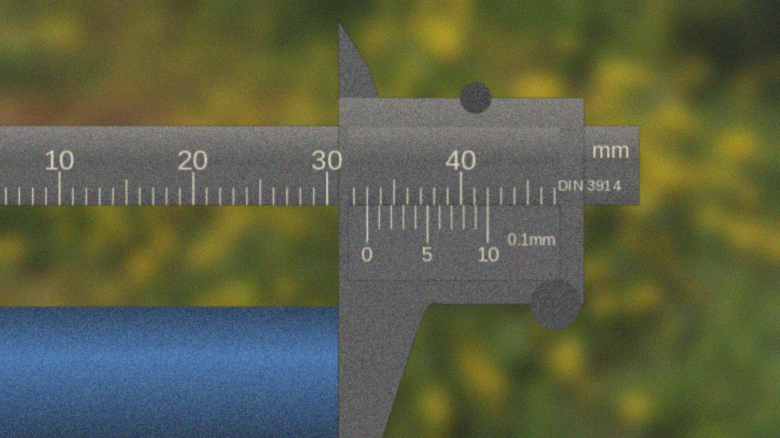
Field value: 33.0 mm
